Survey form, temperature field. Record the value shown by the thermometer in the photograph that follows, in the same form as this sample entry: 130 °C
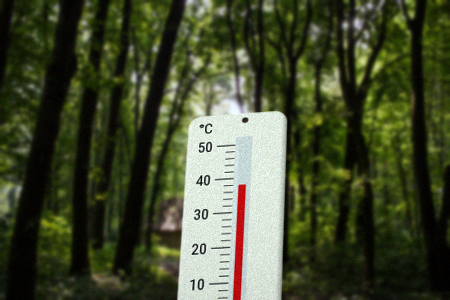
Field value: 38 °C
